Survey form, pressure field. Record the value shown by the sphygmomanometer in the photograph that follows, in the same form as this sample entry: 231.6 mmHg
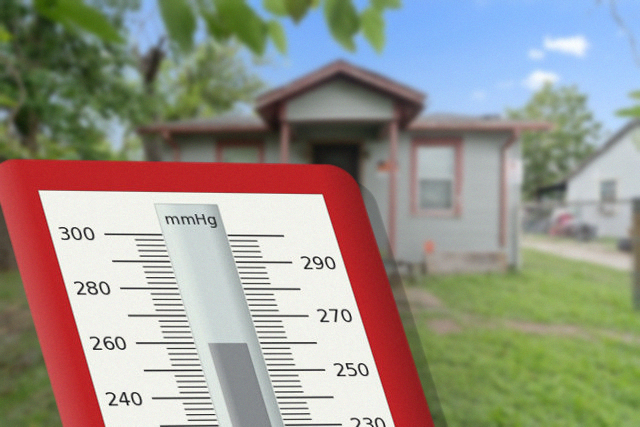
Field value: 260 mmHg
